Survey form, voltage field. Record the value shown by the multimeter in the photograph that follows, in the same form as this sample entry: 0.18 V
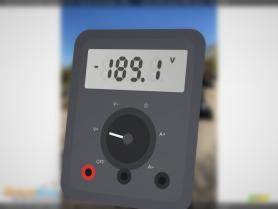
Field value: -189.1 V
